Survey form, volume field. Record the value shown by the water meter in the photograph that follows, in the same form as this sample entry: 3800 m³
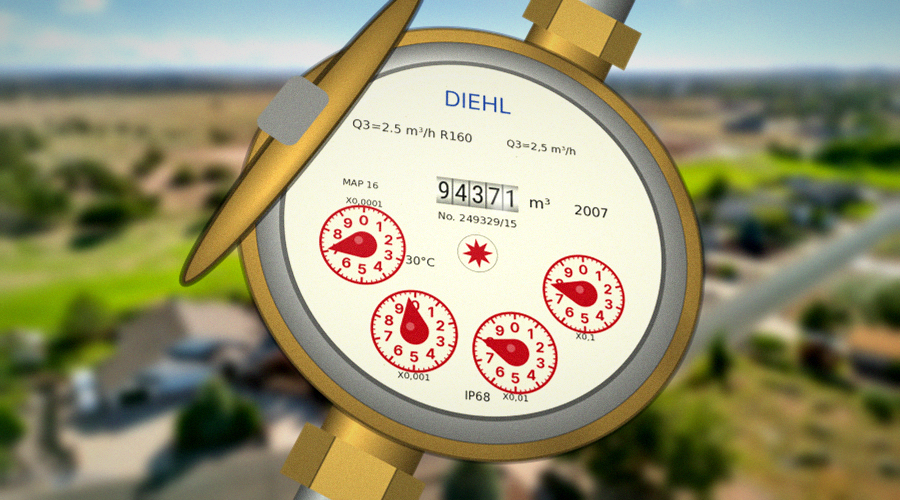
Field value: 94371.7797 m³
